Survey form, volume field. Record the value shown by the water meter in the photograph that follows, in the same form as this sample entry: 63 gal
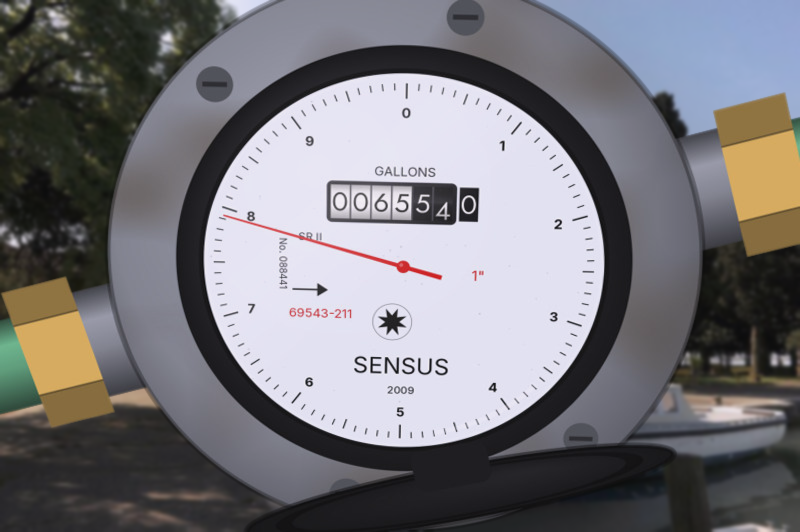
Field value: 65537.9 gal
